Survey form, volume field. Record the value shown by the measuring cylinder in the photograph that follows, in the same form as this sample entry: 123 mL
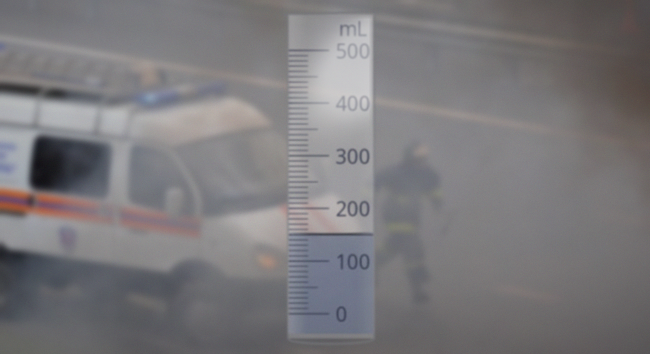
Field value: 150 mL
